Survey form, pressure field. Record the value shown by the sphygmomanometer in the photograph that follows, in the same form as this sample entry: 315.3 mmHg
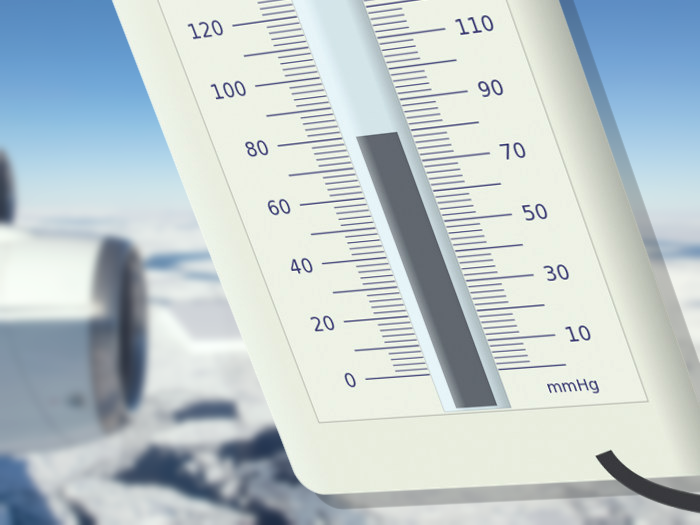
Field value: 80 mmHg
